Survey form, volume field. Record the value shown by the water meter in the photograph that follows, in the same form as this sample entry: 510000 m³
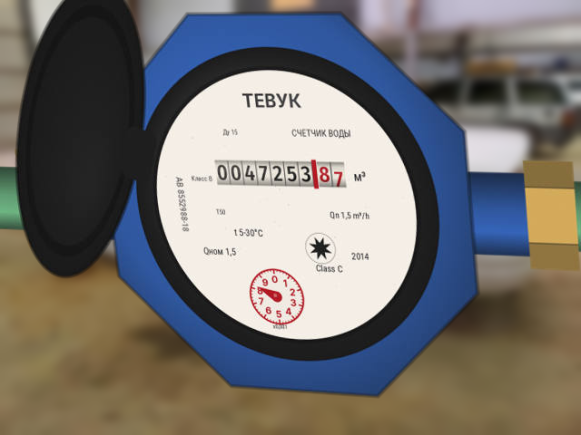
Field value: 47253.868 m³
